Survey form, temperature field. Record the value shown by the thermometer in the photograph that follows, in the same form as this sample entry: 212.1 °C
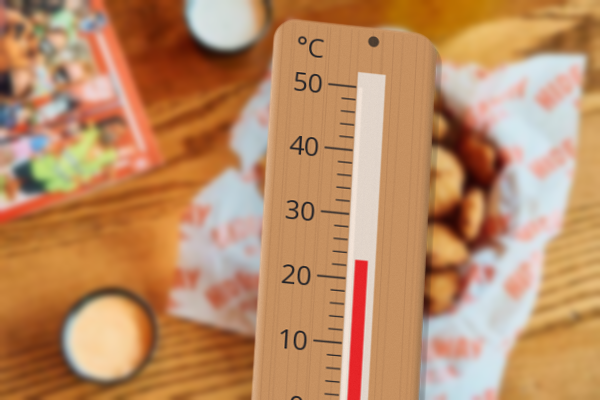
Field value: 23 °C
